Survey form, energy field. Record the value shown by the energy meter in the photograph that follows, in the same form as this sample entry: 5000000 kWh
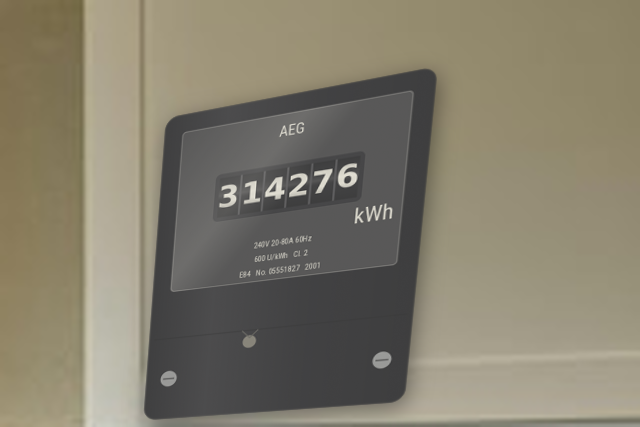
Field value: 314276 kWh
